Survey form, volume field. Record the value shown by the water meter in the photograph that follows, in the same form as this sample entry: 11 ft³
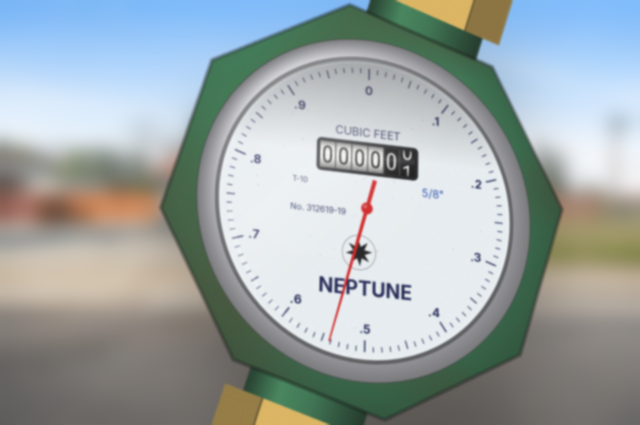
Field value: 0.54 ft³
